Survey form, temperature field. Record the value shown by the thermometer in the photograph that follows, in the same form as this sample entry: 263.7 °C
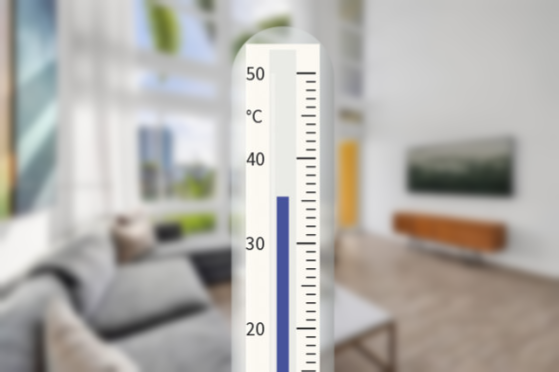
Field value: 35.5 °C
